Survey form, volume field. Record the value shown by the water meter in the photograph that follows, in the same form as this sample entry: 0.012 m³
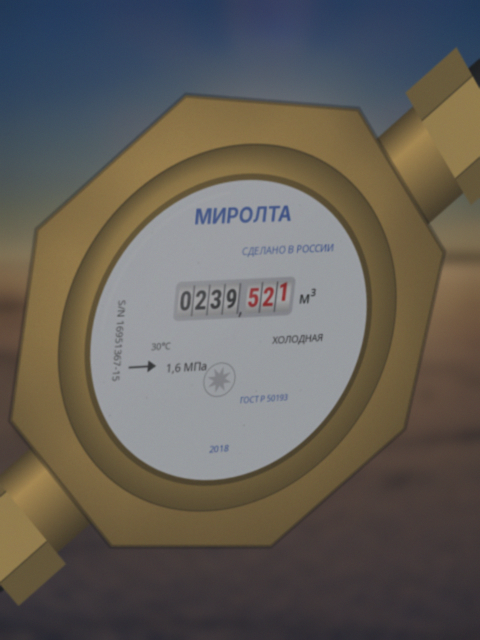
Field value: 239.521 m³
